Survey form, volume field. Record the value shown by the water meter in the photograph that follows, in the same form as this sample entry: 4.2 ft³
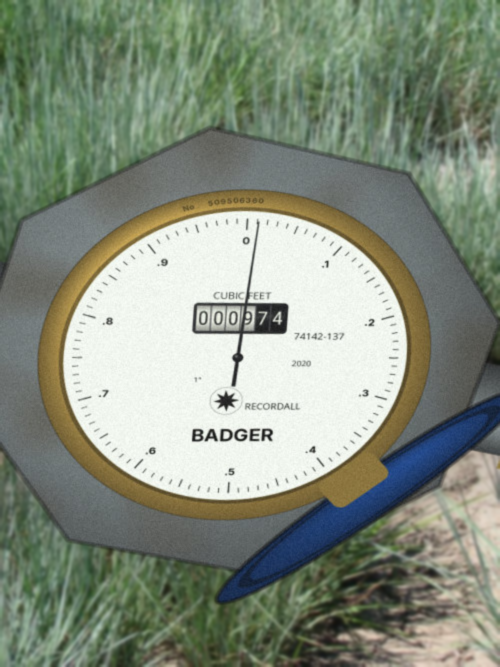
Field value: 974.01 ft³
